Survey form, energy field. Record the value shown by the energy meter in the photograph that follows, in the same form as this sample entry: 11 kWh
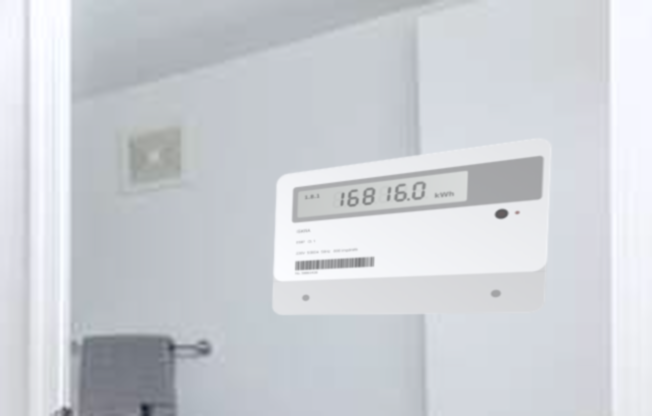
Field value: 16816.0 kWh
